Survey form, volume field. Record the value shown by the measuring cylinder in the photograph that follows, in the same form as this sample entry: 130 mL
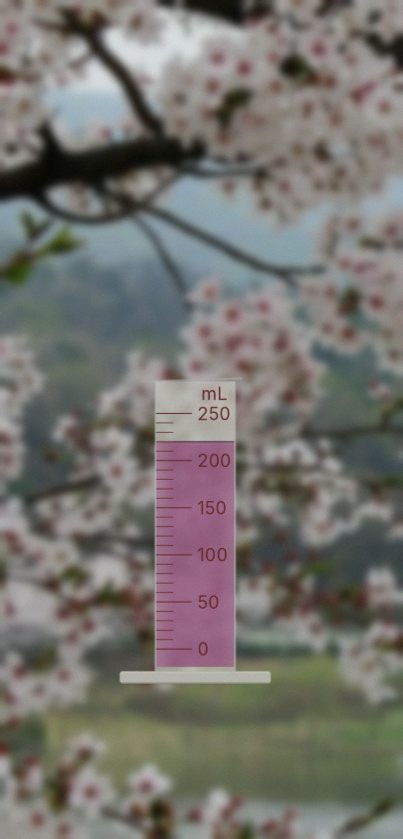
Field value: 220 mL
